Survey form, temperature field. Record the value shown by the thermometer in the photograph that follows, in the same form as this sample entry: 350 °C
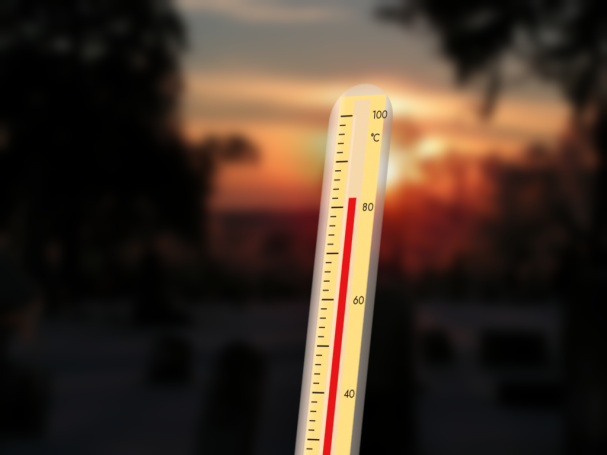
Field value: 82 °C
